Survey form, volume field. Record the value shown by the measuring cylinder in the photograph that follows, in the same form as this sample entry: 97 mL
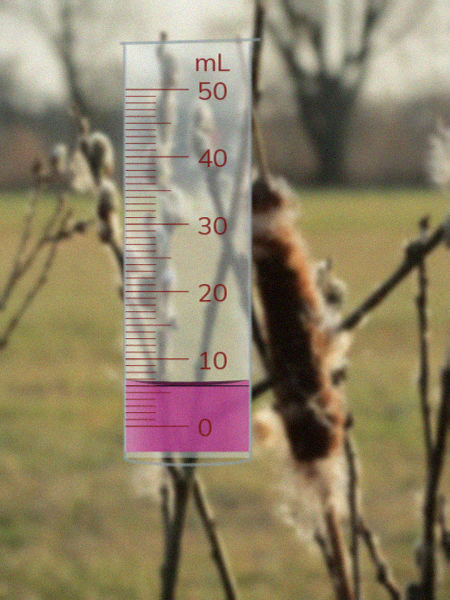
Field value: 6 mL
